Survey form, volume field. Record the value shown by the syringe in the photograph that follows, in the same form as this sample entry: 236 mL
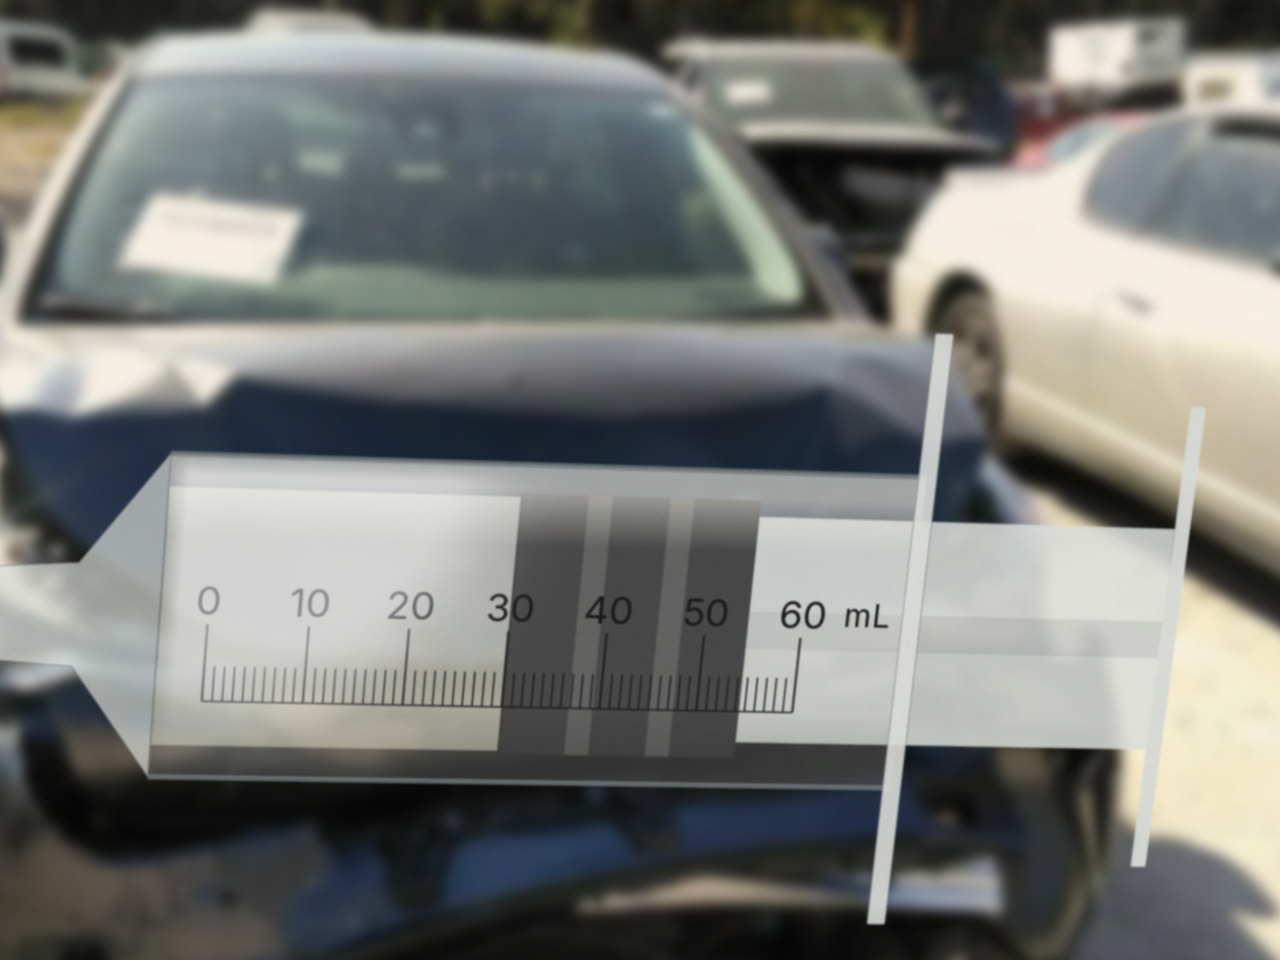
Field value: 30 mL
